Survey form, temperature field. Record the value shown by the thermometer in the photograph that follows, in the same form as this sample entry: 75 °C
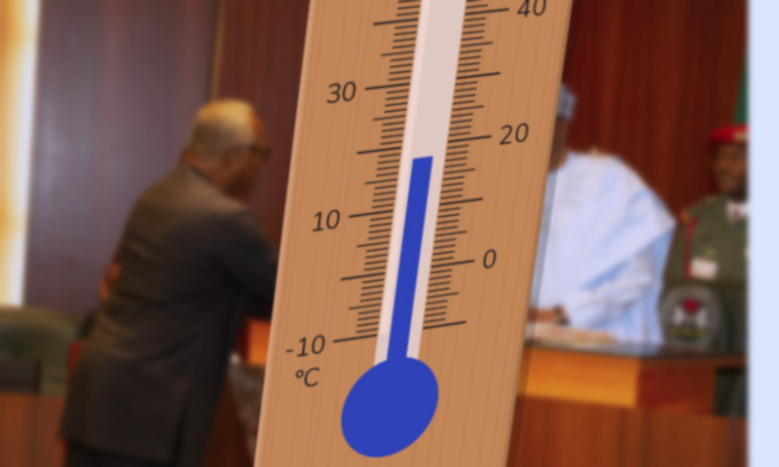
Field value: 18 °C
